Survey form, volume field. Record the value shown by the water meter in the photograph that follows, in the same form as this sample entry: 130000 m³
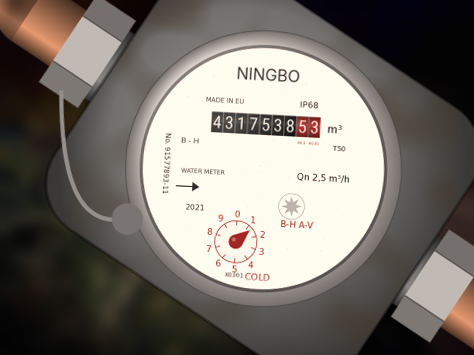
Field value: 4317538.531 m³
